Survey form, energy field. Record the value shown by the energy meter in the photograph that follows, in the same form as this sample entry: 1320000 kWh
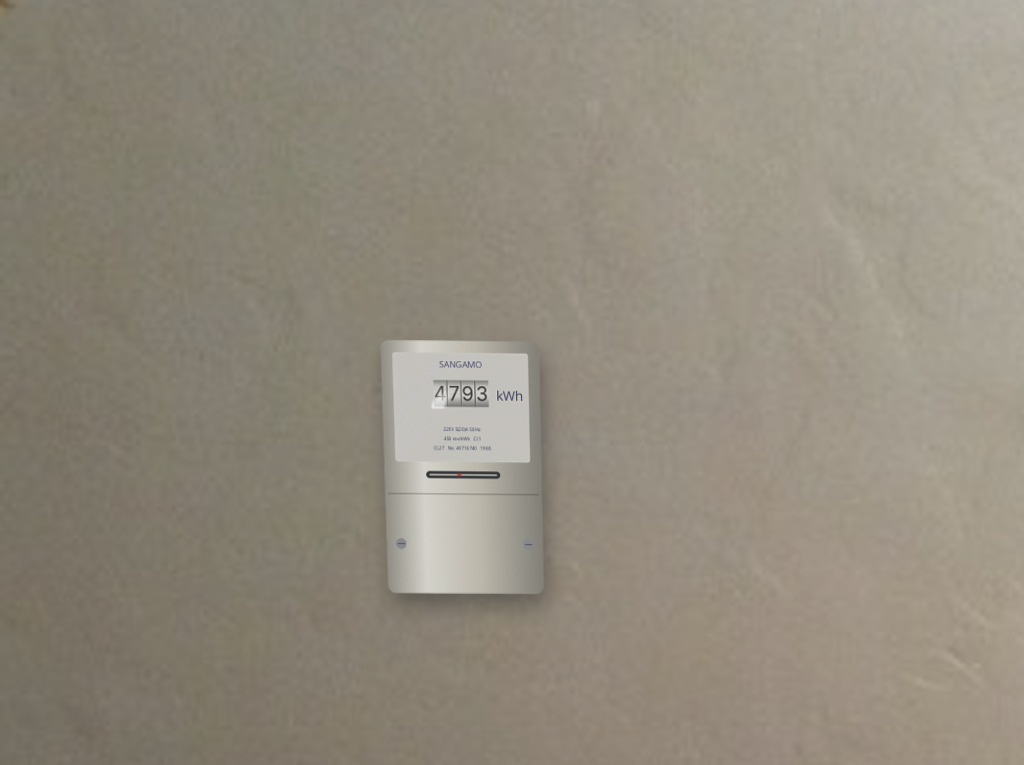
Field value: 4793 kWh
